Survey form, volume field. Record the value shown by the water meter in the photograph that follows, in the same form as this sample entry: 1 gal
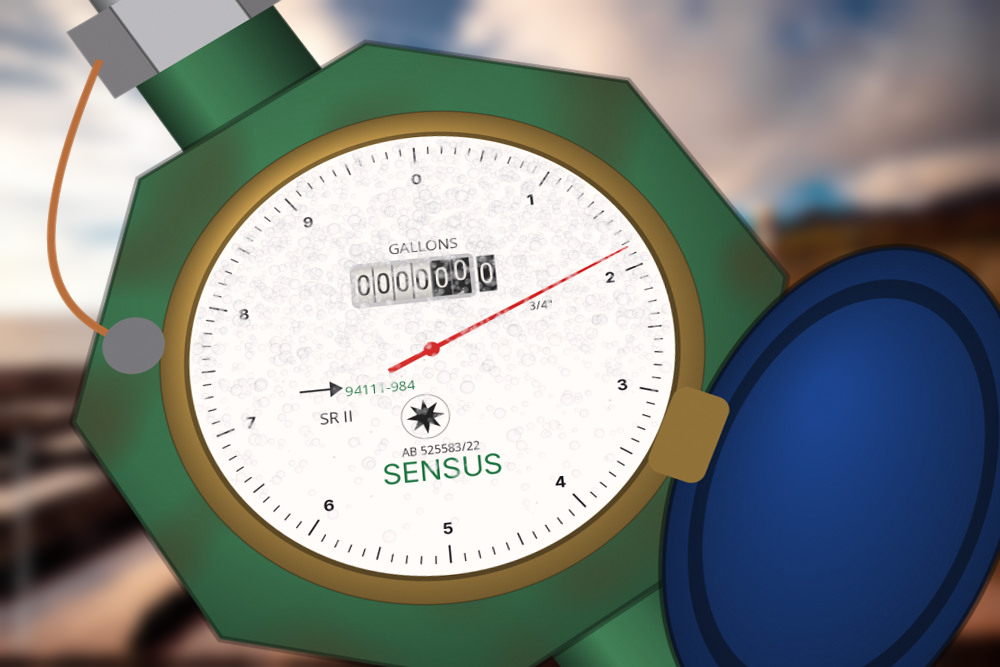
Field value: 1.8 gal
